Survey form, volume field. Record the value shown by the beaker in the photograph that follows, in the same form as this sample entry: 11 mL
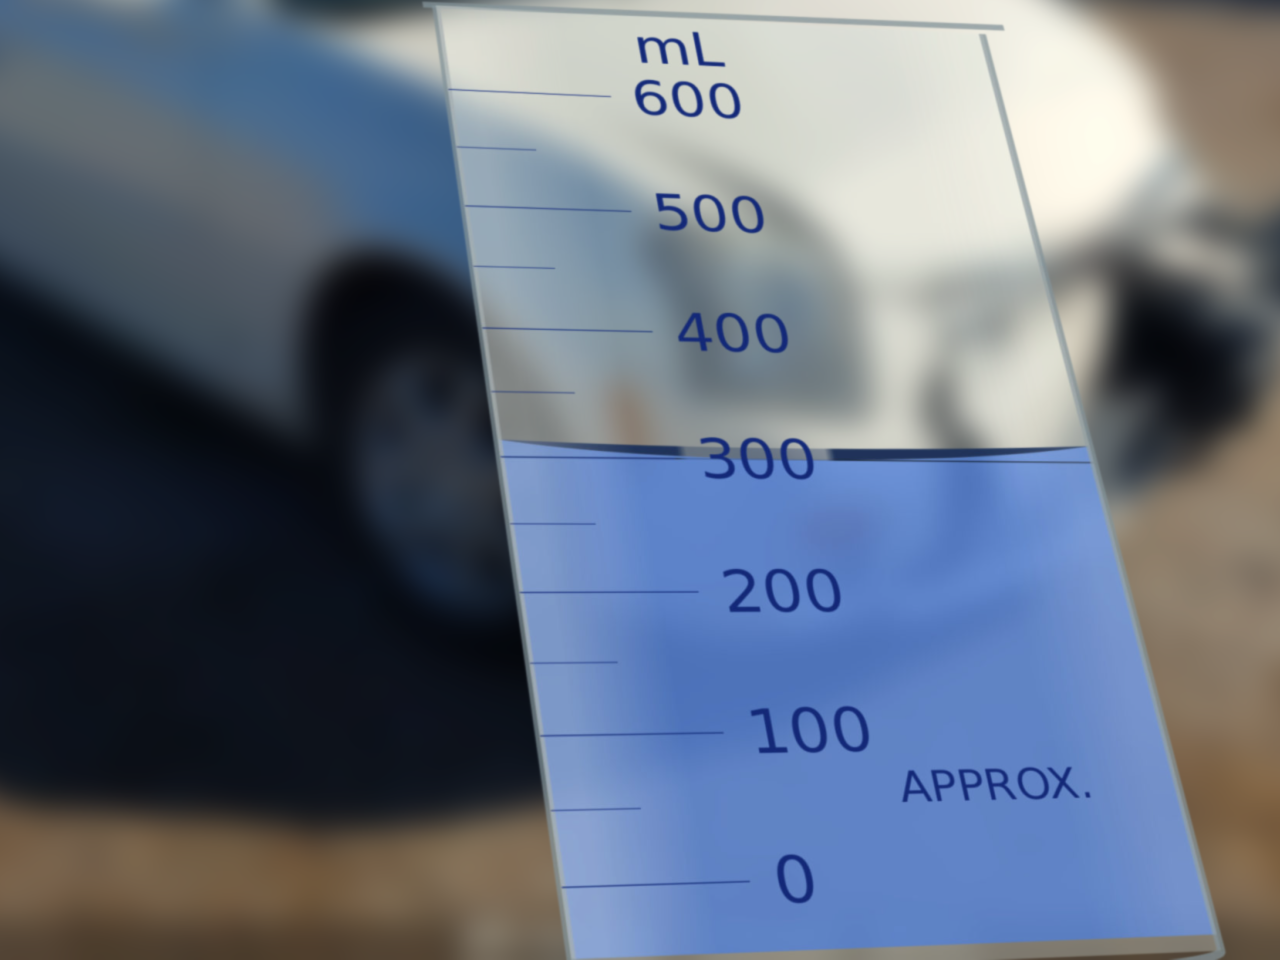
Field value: 300 mL
